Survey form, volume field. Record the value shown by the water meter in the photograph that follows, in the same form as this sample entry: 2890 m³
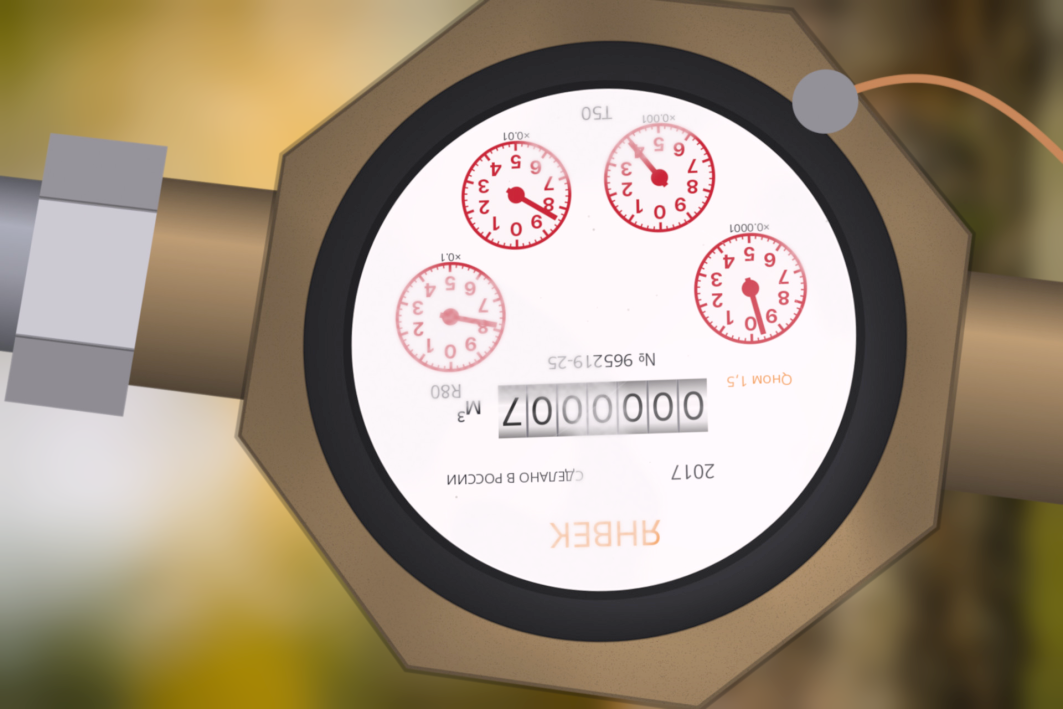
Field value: 7.7839 m³
